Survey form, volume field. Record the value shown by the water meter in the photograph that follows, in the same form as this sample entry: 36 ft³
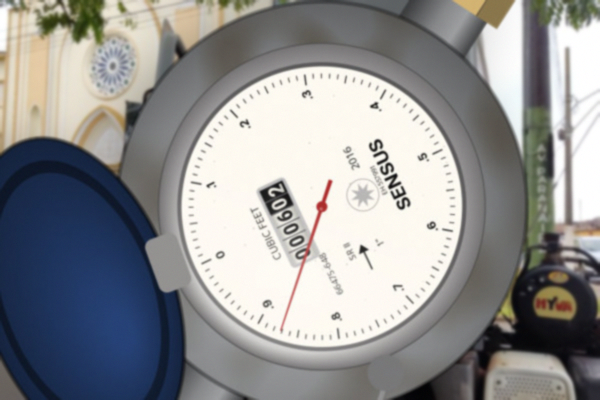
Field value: 601.87 ft³
